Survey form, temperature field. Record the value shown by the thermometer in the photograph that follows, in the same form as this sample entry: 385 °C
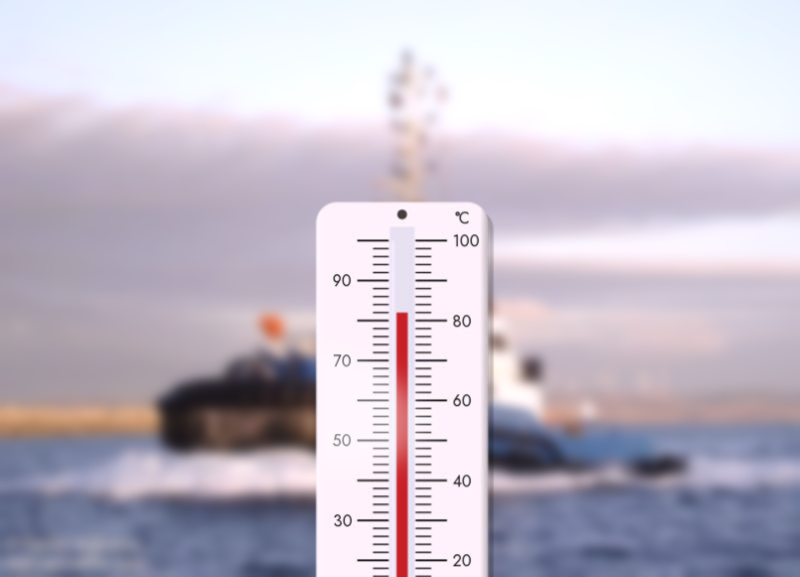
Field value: 82 °C
